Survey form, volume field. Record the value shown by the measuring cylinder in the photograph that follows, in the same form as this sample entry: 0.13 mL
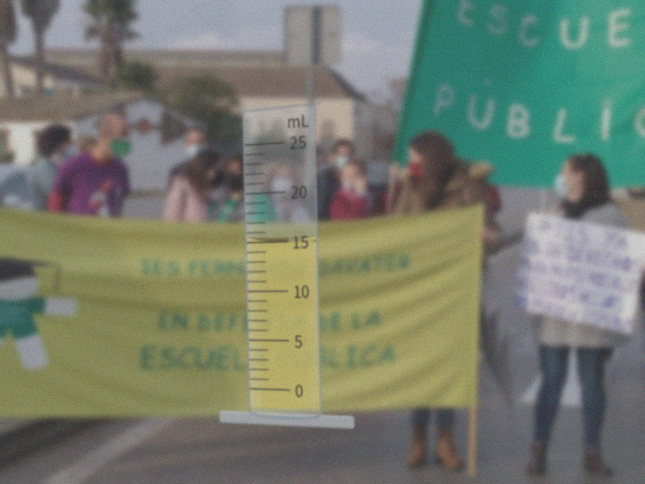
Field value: 15 mL
